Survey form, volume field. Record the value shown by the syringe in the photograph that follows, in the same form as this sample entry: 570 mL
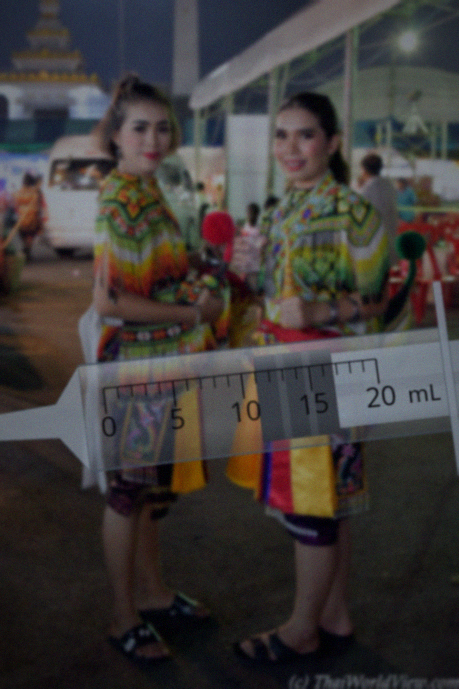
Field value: 11 mL
